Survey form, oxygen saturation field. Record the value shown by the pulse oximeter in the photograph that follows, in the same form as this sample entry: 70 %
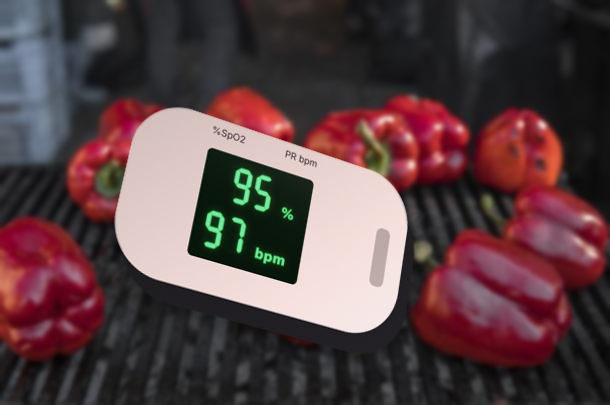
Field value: 95 %
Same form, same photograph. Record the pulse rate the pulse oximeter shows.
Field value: 97 bpm
